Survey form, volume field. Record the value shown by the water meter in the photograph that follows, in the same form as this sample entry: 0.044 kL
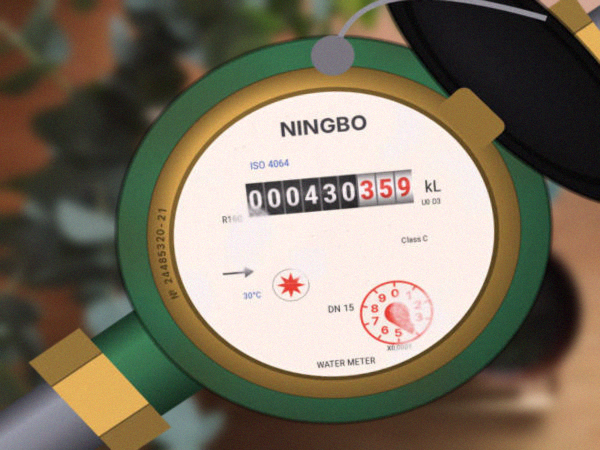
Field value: 430.3594 kL
